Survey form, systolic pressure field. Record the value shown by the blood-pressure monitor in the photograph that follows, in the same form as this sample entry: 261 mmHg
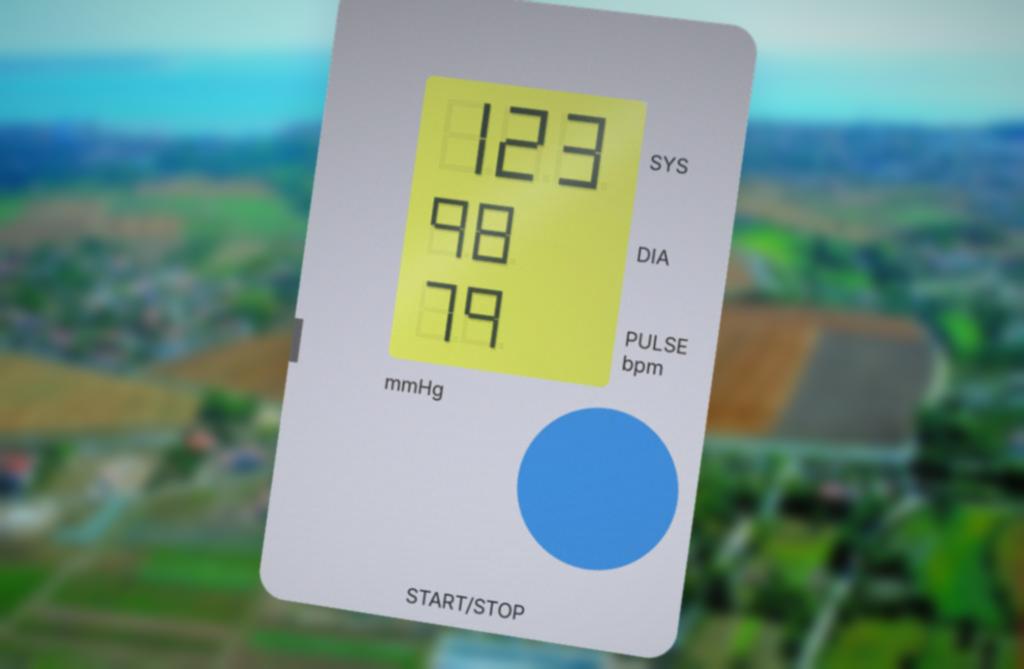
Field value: 123 mmHg
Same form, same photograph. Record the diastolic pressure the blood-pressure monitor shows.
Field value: 98 mmHg
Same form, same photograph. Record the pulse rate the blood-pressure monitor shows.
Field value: 79 bpm
